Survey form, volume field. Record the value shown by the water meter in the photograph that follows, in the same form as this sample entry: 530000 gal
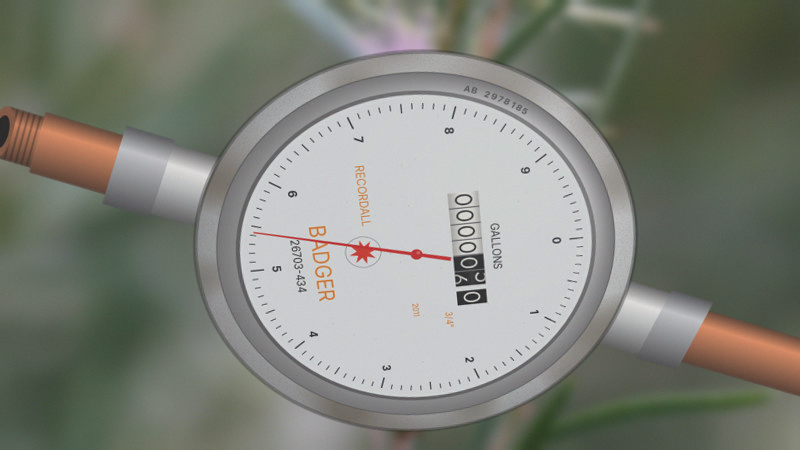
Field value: 55.4 gal
